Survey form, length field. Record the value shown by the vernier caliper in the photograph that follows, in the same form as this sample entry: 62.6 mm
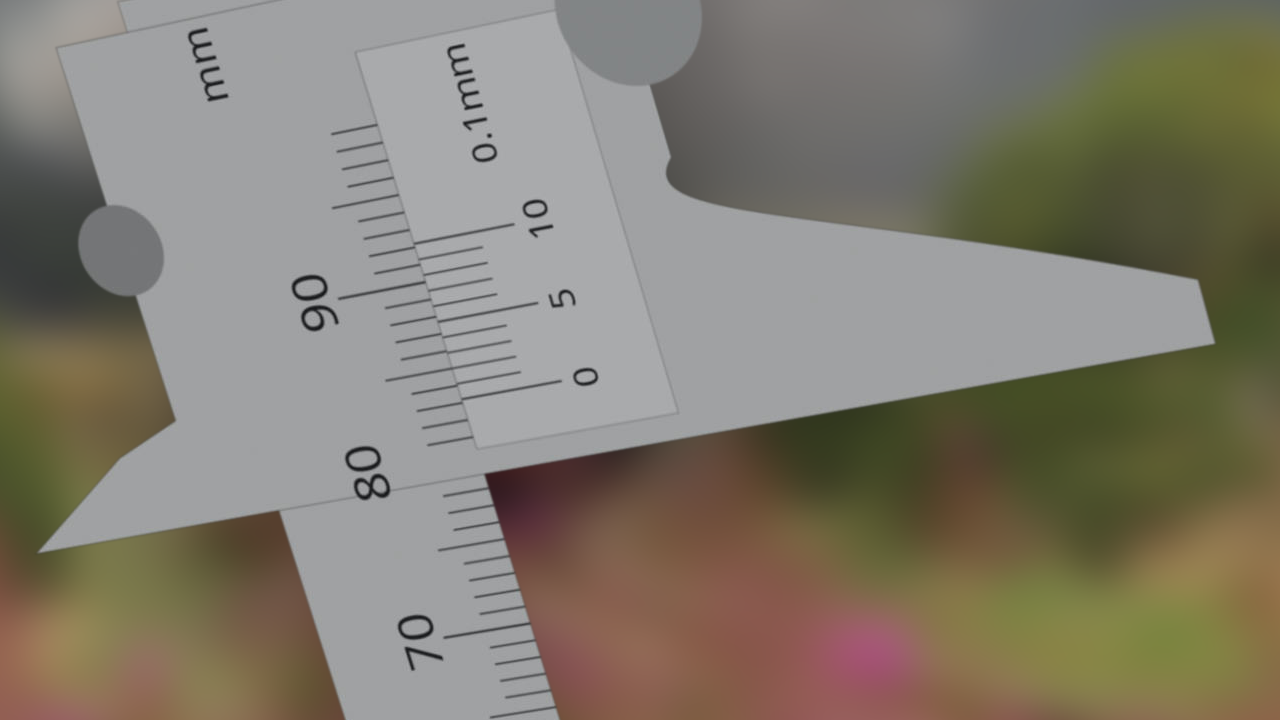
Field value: 83.2 mm
